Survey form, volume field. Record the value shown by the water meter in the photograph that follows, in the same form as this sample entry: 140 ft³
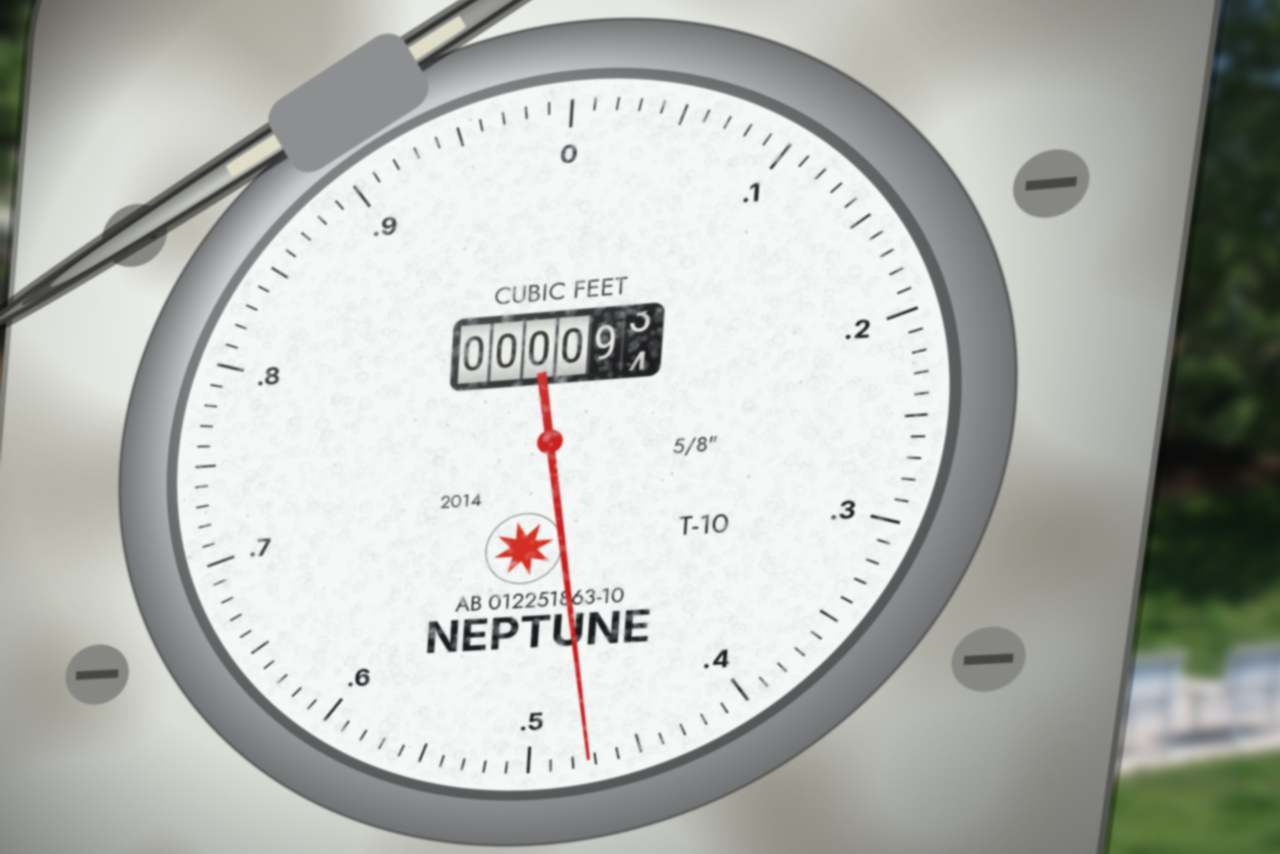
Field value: 93.47 ft³
